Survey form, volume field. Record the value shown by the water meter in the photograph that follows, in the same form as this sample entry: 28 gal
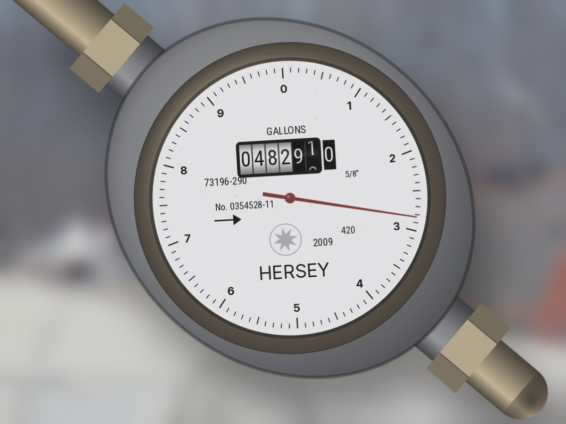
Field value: 482912.8 gal
